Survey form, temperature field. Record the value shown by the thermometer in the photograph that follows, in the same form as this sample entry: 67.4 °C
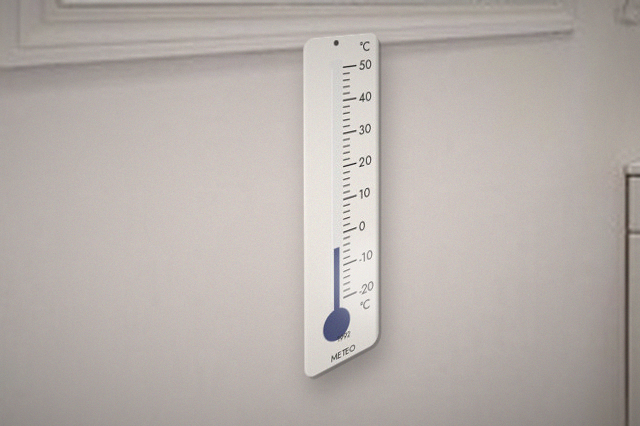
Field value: -4 °C
